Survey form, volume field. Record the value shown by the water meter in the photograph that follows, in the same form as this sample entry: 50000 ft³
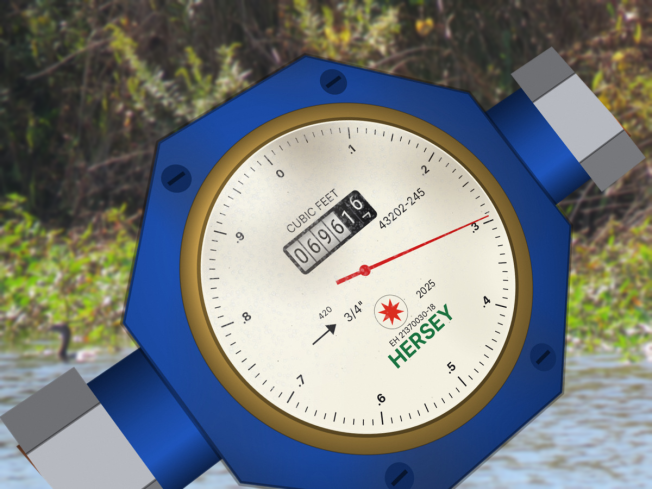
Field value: 69616.29 ft³
